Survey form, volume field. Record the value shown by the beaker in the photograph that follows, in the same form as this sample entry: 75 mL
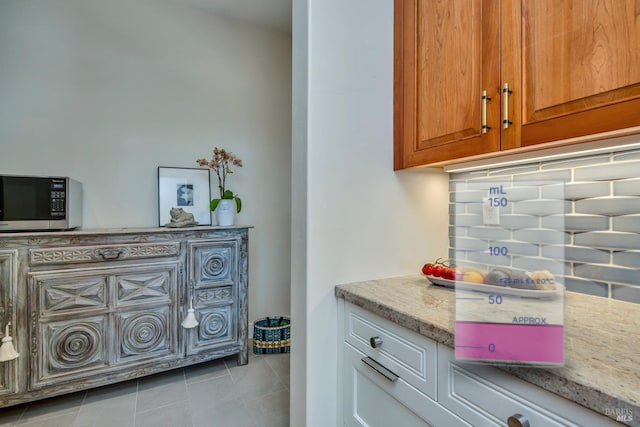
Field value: 25 mL
